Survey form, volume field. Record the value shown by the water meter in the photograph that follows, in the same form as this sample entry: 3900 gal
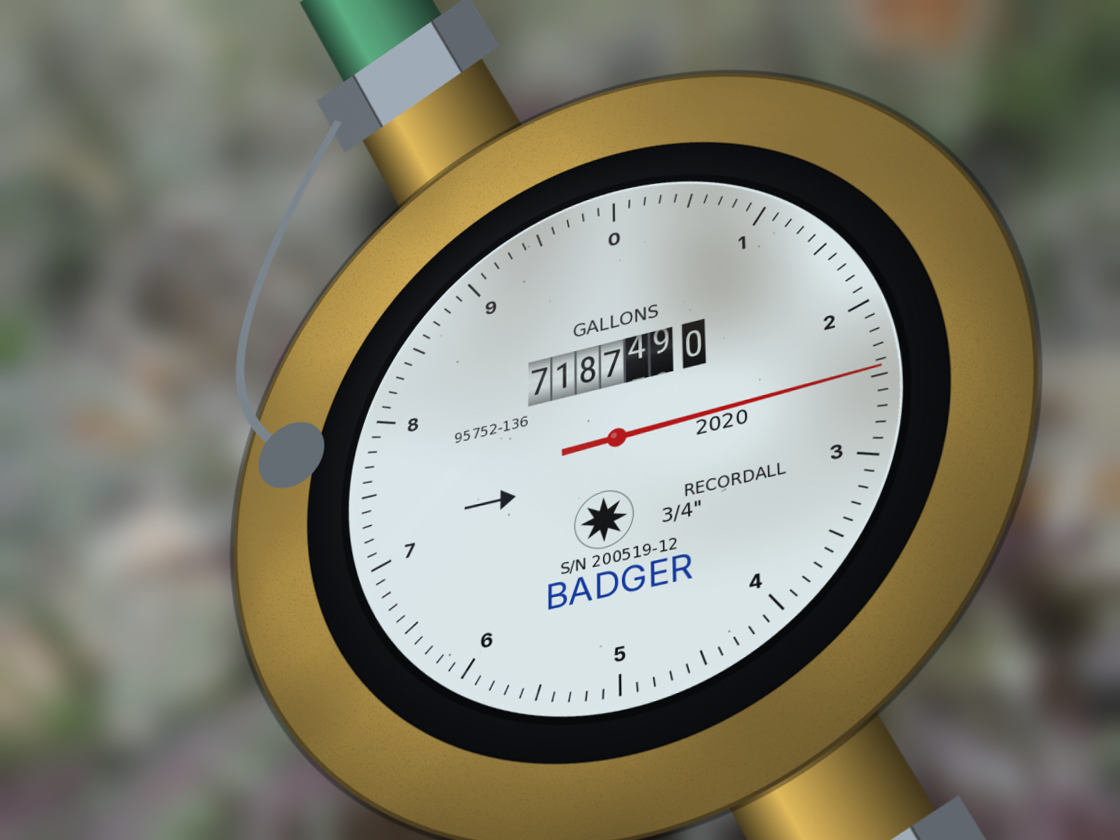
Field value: 7187492.4 gal
